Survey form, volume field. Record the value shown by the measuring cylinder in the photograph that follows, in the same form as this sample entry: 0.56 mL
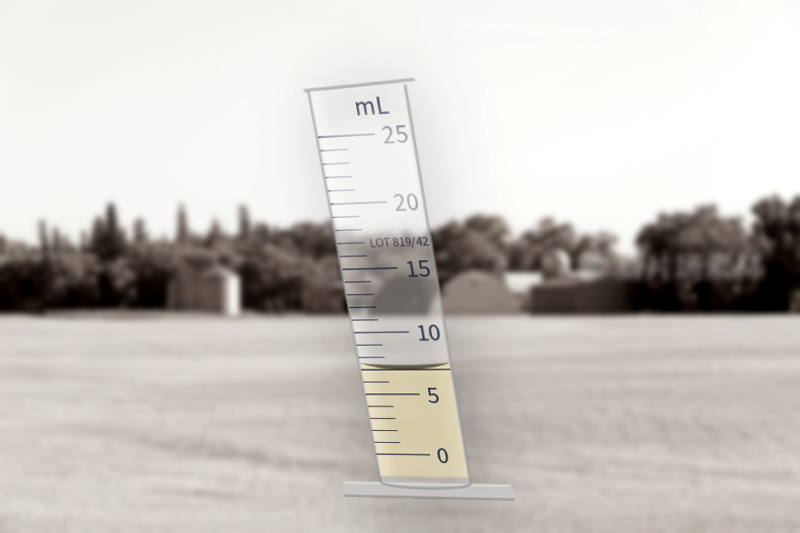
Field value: 7 mL
